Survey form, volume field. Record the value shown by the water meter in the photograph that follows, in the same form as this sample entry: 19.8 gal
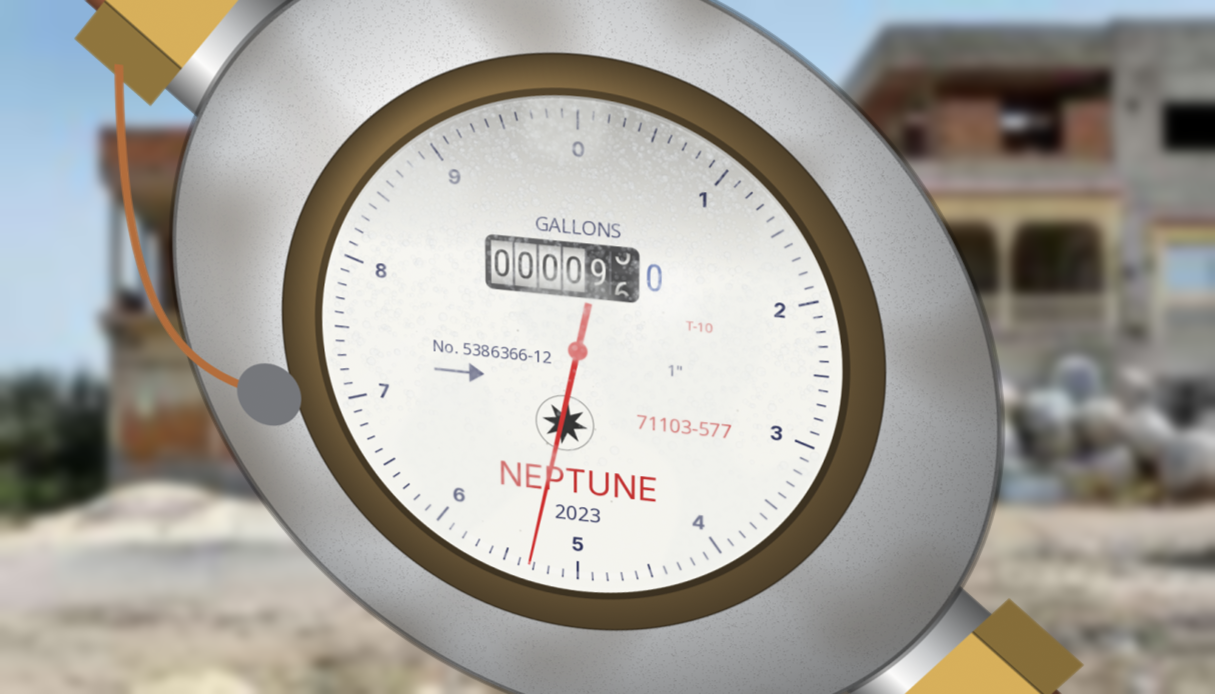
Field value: 955.3 gal
